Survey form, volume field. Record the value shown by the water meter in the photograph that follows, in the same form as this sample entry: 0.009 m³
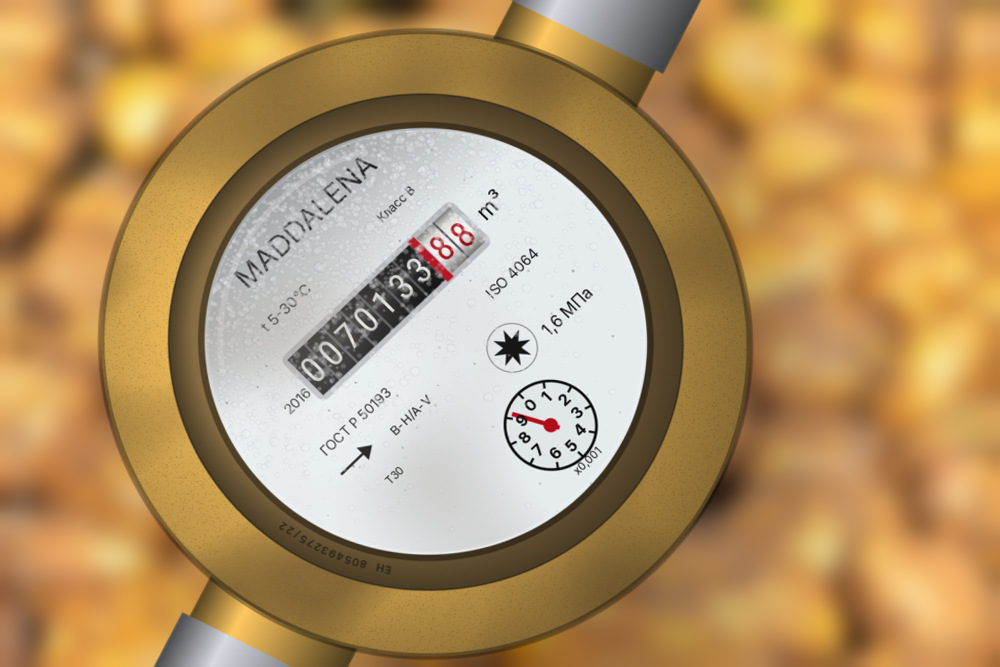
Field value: 70133.879 m³
